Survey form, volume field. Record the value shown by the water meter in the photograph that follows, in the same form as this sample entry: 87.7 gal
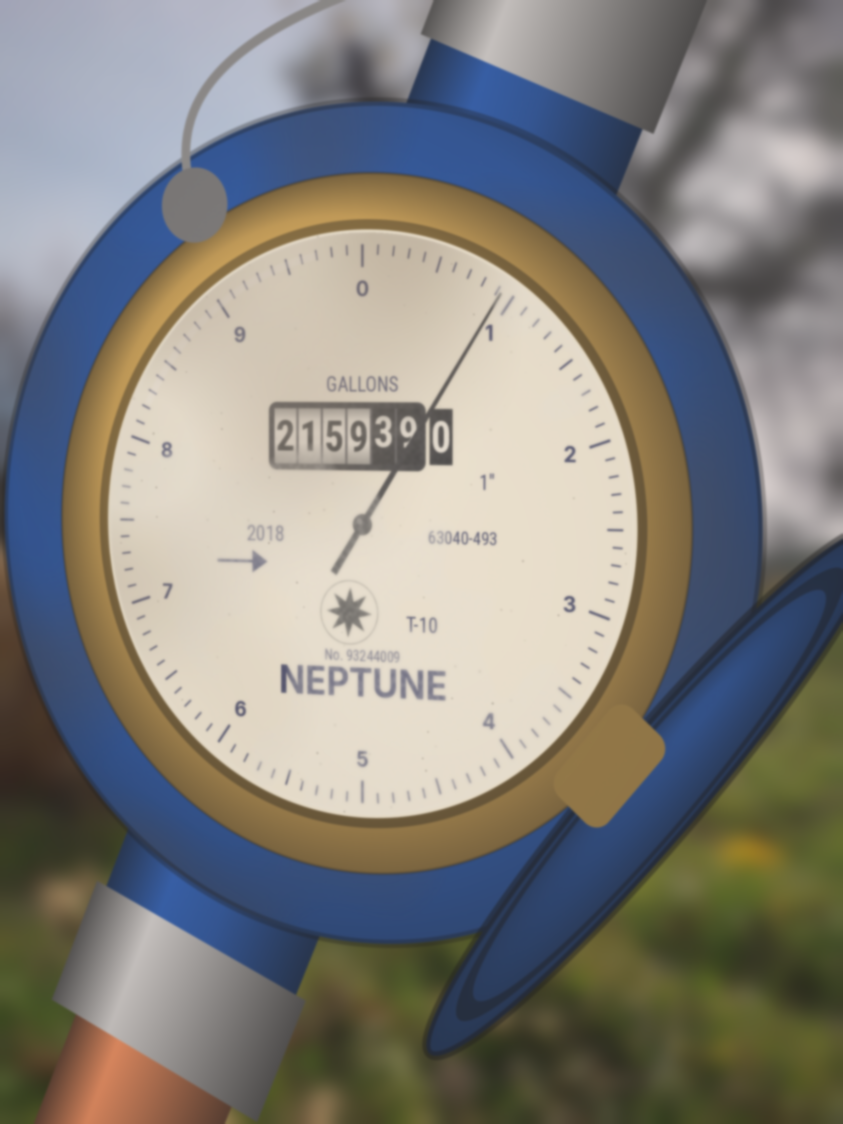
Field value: 2159390.9 gal
